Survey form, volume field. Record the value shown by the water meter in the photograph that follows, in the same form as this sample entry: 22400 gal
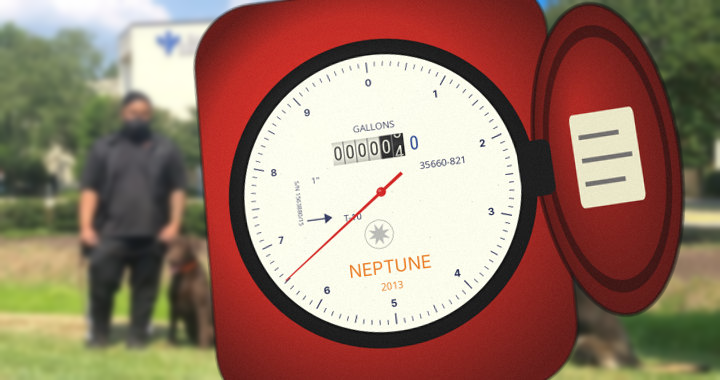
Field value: 36.5 gal
